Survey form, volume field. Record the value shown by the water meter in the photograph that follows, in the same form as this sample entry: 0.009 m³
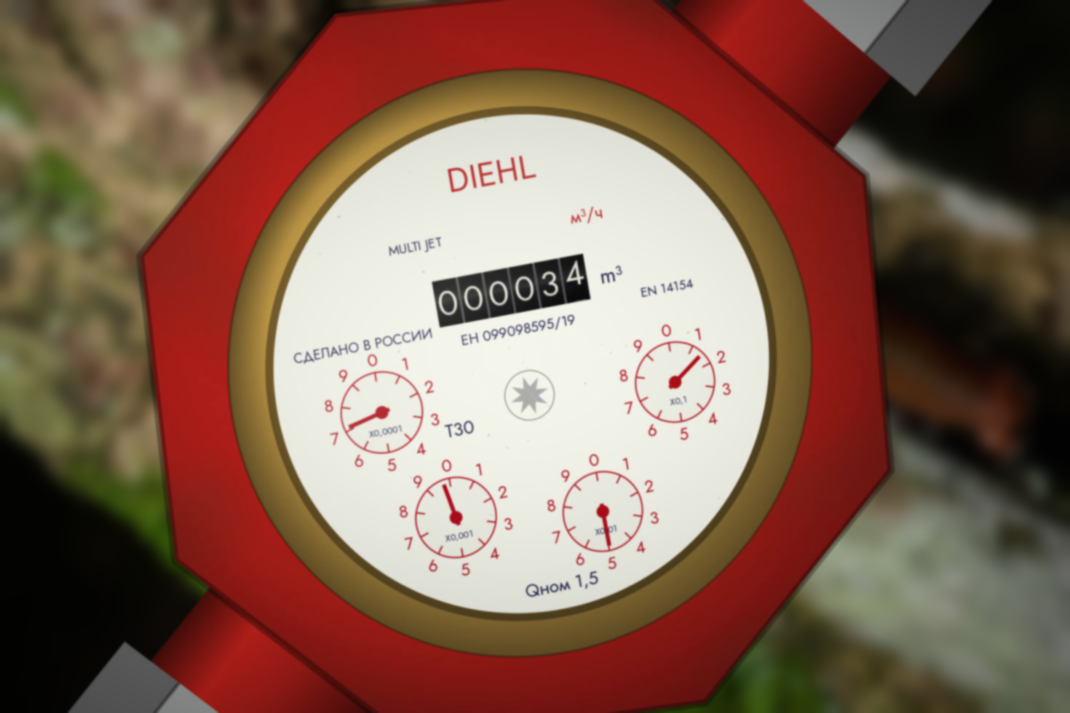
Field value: 34.1497 m³
